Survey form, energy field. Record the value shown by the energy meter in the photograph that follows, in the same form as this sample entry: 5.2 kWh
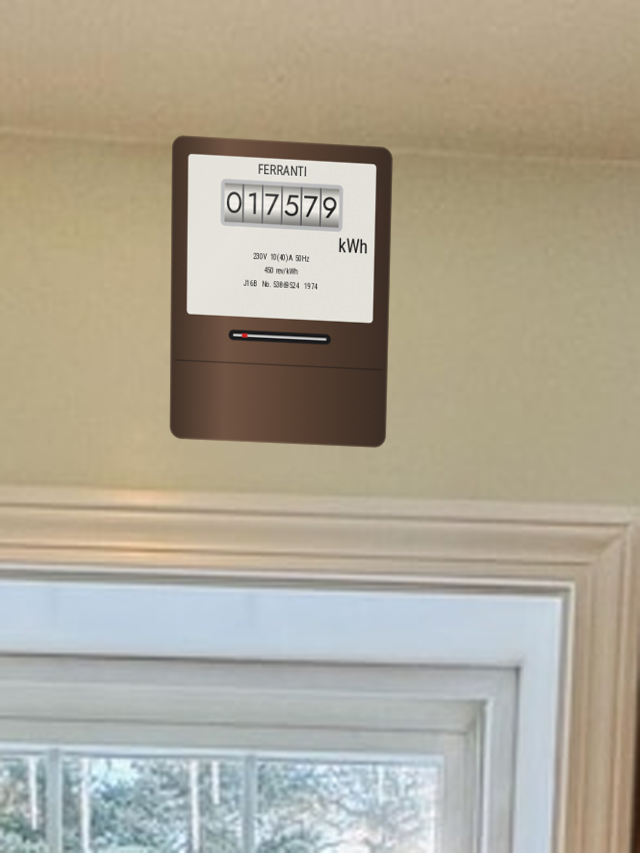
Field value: 17579 kWh
